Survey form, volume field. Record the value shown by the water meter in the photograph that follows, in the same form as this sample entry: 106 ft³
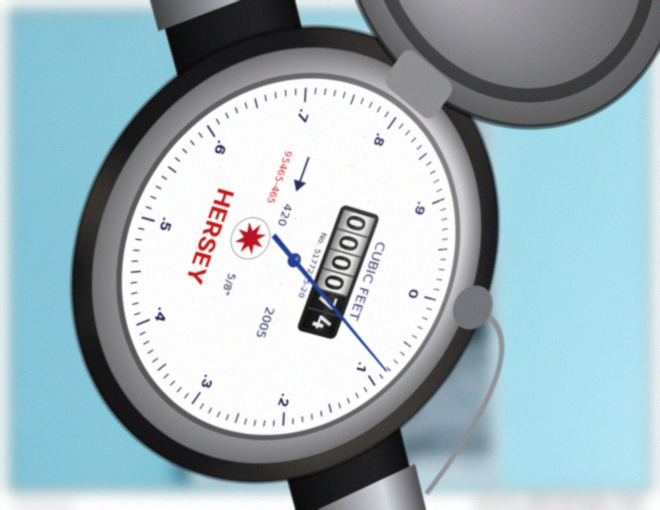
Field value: 74.08 ft³
